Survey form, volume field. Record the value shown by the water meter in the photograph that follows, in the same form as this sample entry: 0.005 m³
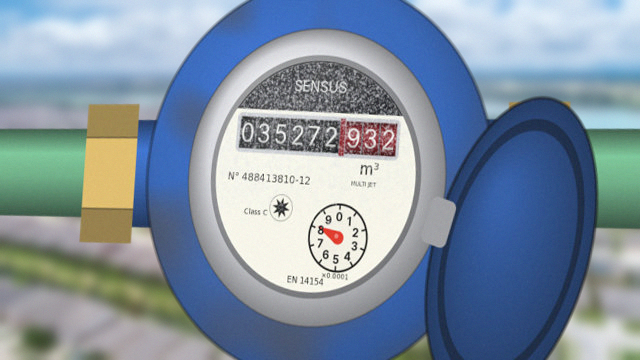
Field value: 35272.9328 m³
